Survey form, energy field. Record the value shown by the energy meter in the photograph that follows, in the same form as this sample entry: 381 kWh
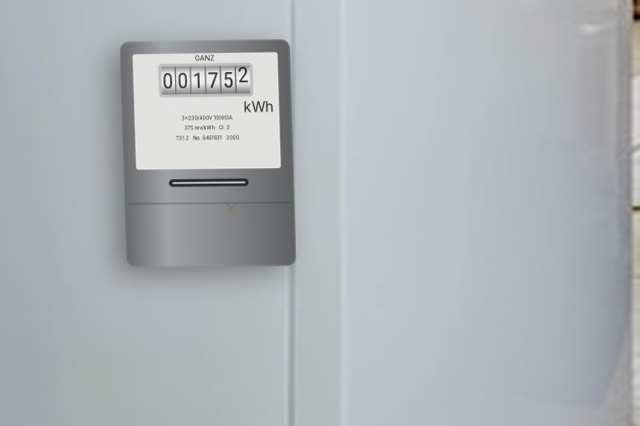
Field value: 1752 kWh
